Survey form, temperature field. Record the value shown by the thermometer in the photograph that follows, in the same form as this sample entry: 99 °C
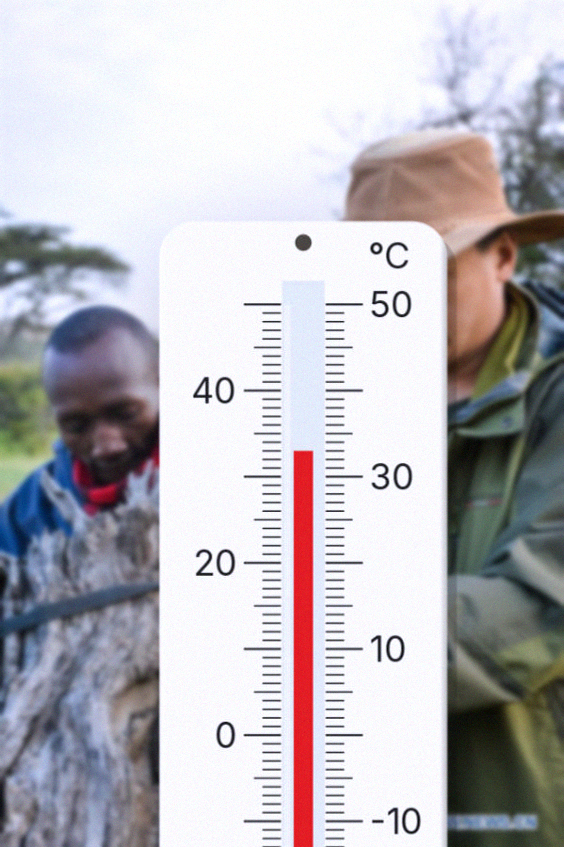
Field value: 33 °C
